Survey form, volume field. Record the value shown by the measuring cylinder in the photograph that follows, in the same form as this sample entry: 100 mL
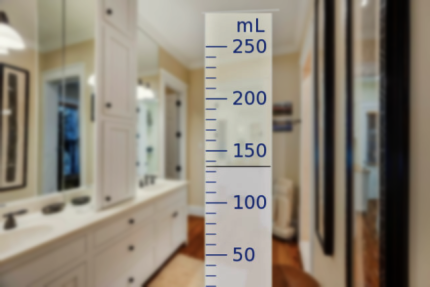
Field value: 135 mL
